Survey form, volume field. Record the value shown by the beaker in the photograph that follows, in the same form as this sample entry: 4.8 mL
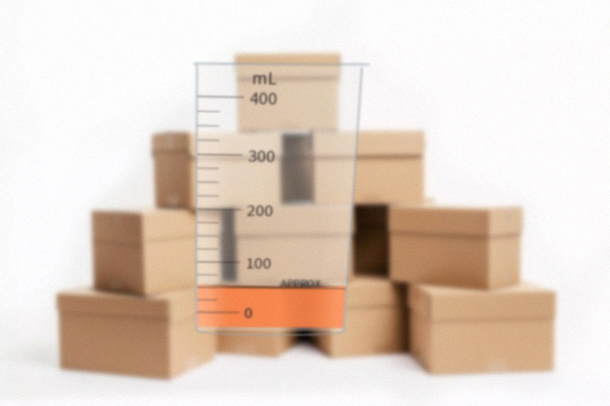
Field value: 50 mL
